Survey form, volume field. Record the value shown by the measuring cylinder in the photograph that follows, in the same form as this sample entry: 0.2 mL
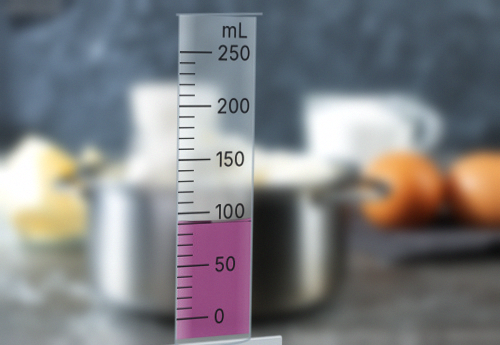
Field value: 90 mL
